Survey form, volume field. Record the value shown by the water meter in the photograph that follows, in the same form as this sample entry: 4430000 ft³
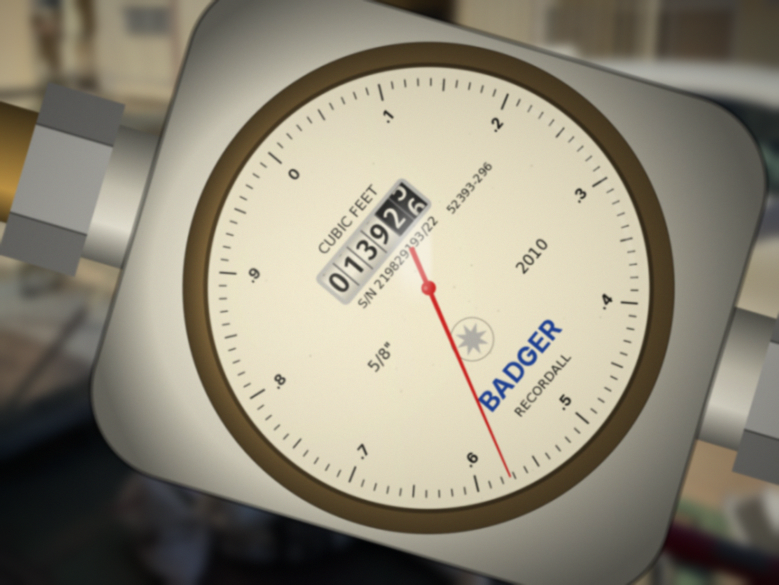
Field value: 13925.57 ft³
